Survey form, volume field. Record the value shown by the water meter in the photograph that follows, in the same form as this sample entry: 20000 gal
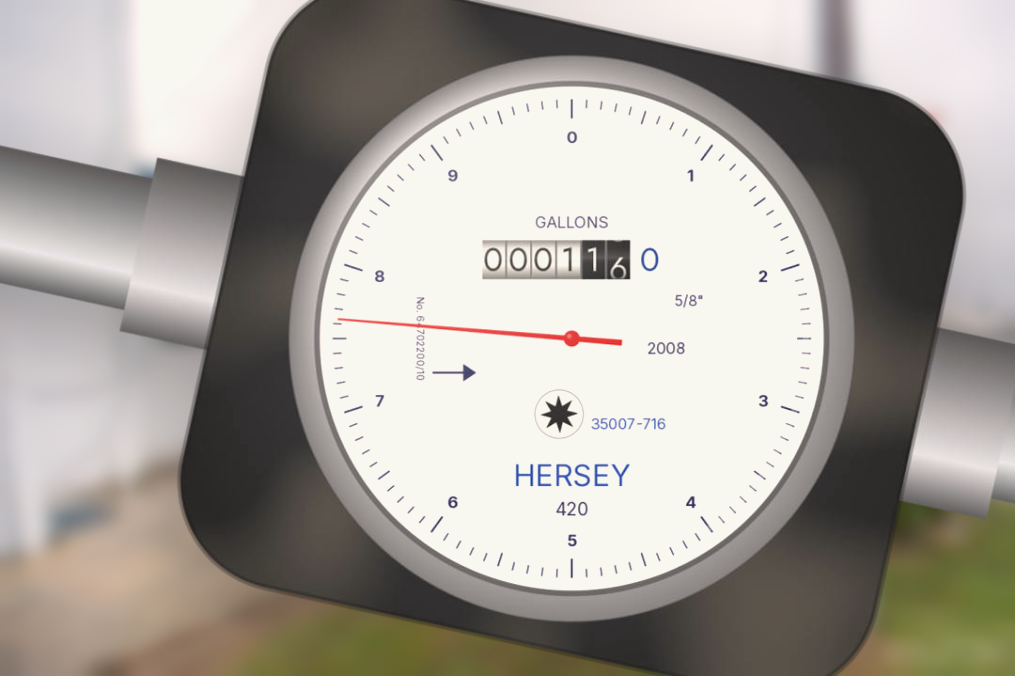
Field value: 1157.6 gal
